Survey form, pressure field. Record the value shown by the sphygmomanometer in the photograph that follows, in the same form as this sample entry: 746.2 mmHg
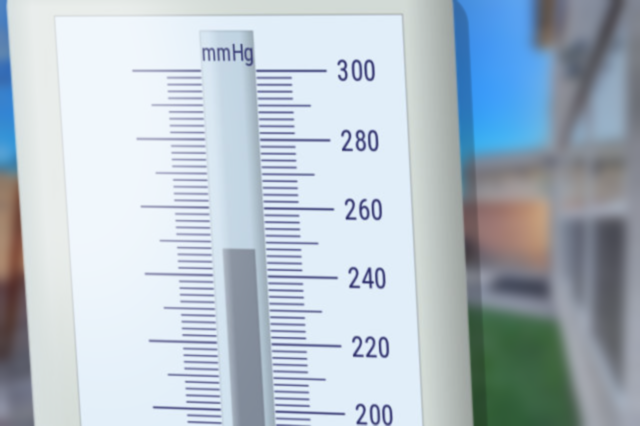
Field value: 248 mmHg
